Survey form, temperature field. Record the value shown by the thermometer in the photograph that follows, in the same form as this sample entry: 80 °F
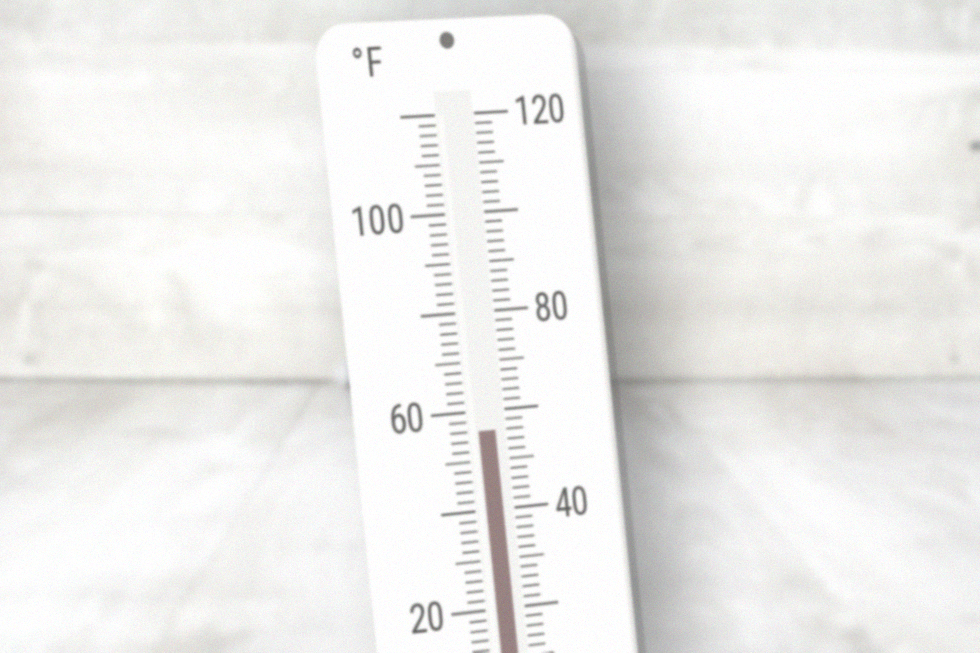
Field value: 56 °F
